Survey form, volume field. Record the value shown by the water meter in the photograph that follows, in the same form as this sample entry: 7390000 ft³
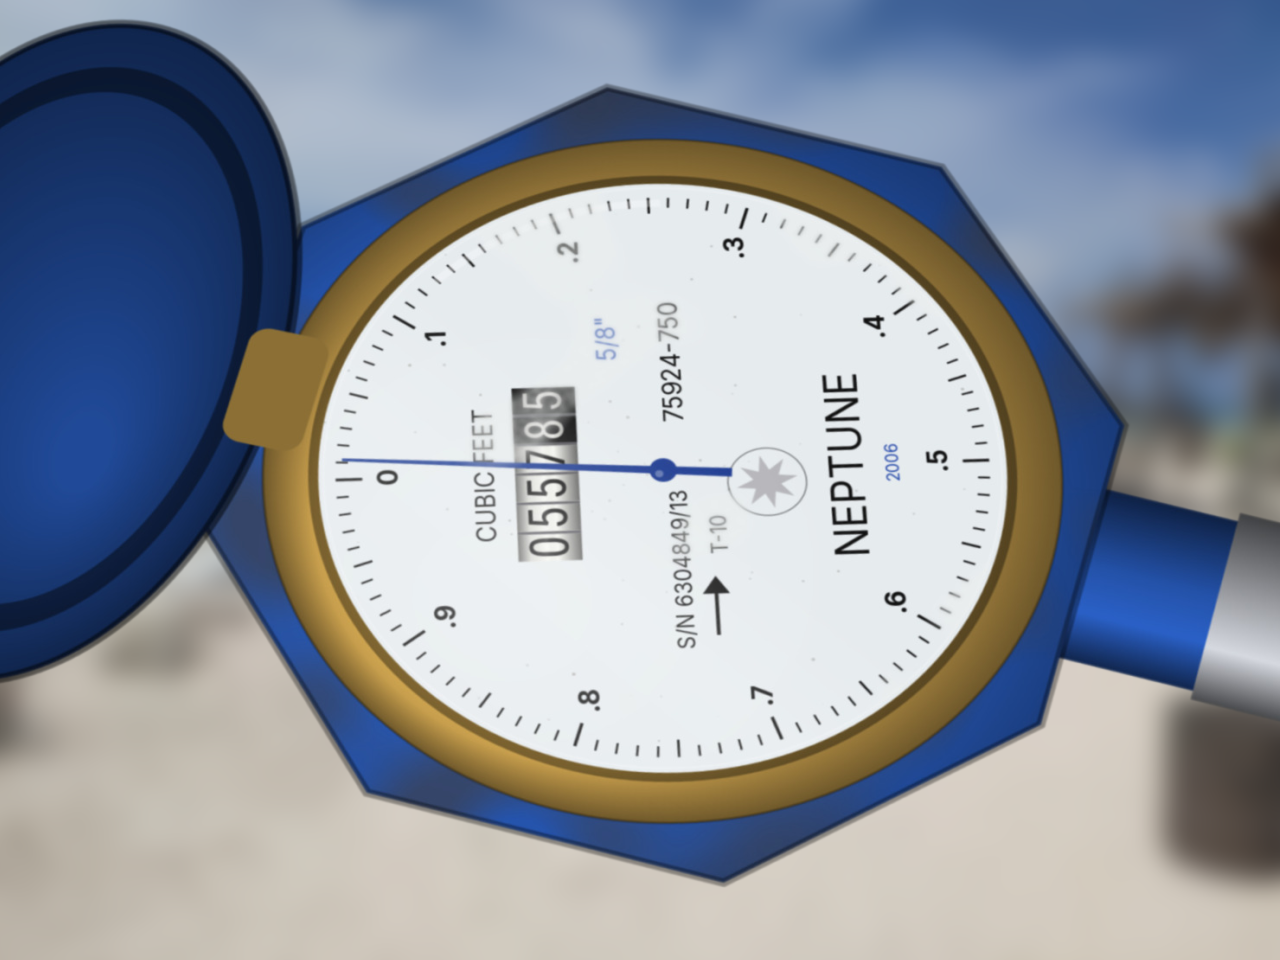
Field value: 55785.01 ft³
